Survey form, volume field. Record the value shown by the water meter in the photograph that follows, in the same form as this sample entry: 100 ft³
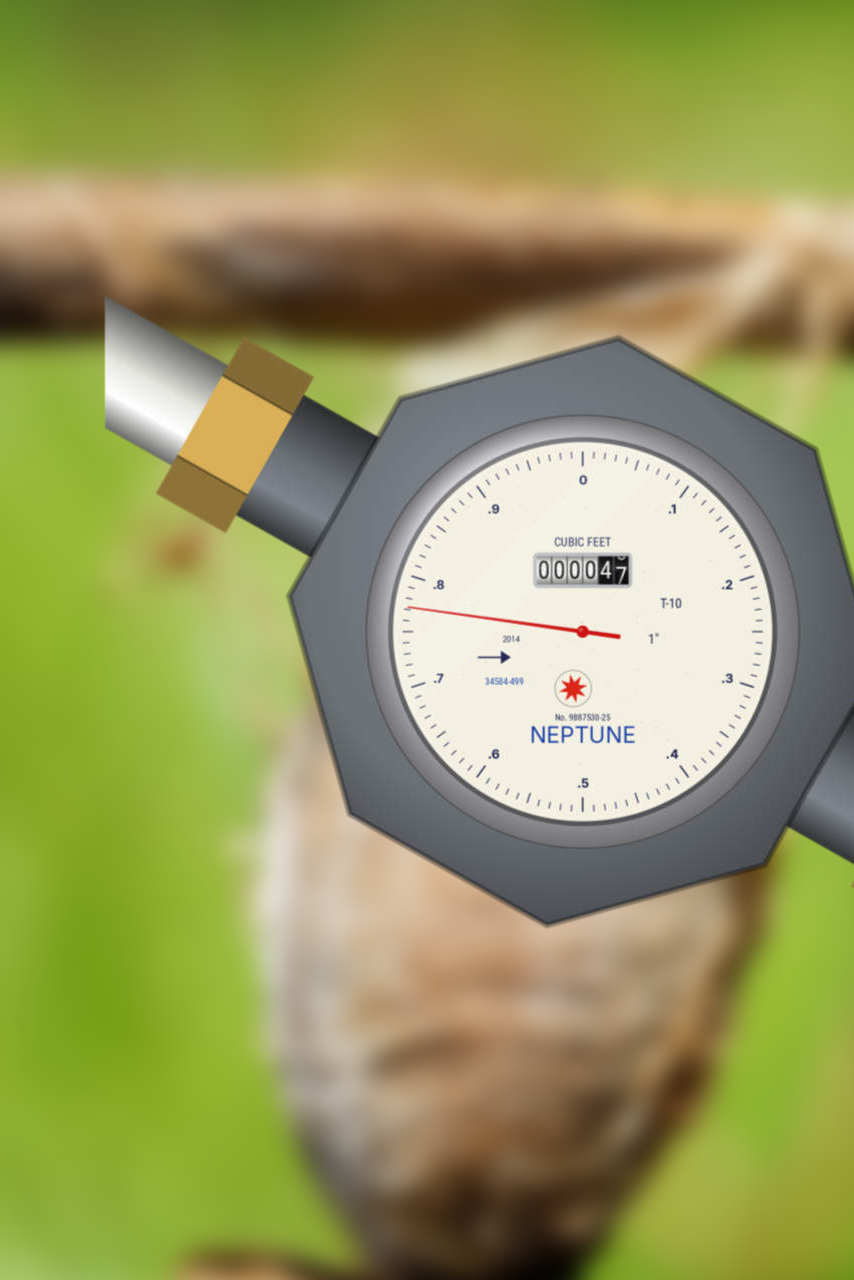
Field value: 46.77 ft³
